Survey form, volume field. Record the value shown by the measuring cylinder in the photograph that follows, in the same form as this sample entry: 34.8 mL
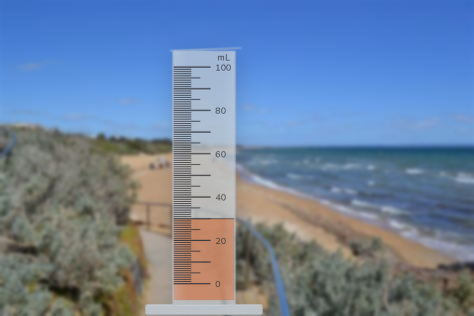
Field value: 30 mL
